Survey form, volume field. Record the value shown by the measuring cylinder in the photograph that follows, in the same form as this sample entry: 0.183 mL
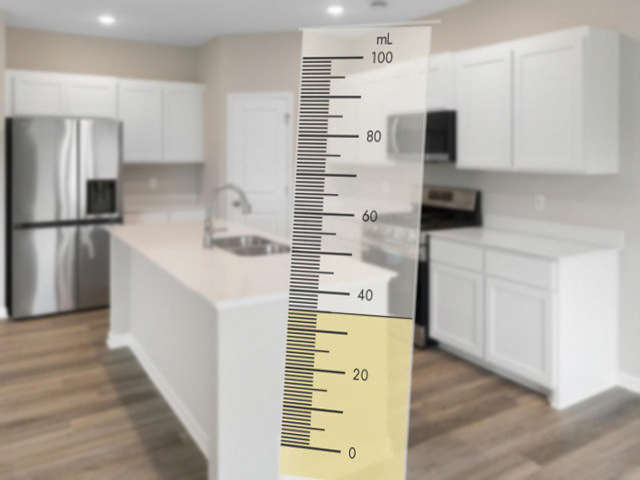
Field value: 35 mL
